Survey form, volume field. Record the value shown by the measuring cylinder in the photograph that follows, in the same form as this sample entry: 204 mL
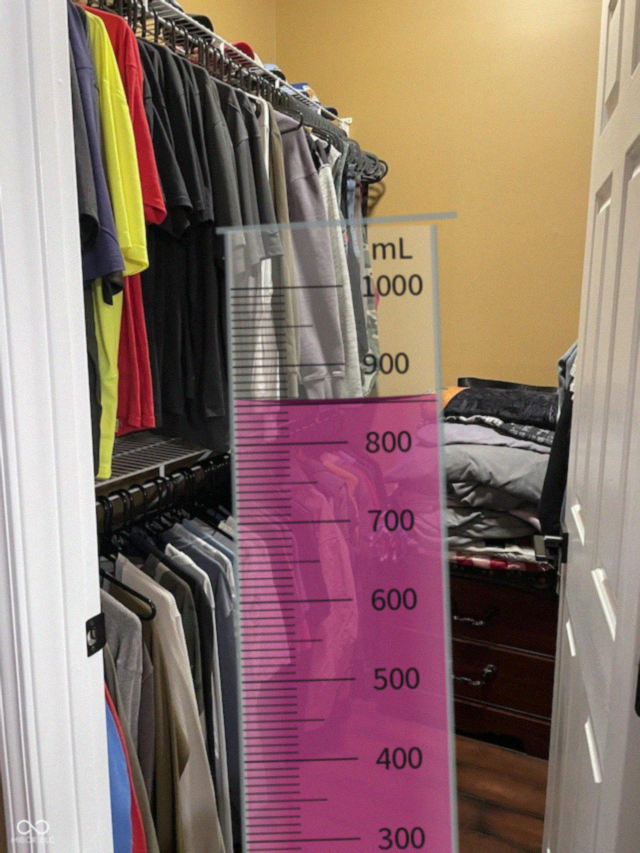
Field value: 850 mL
